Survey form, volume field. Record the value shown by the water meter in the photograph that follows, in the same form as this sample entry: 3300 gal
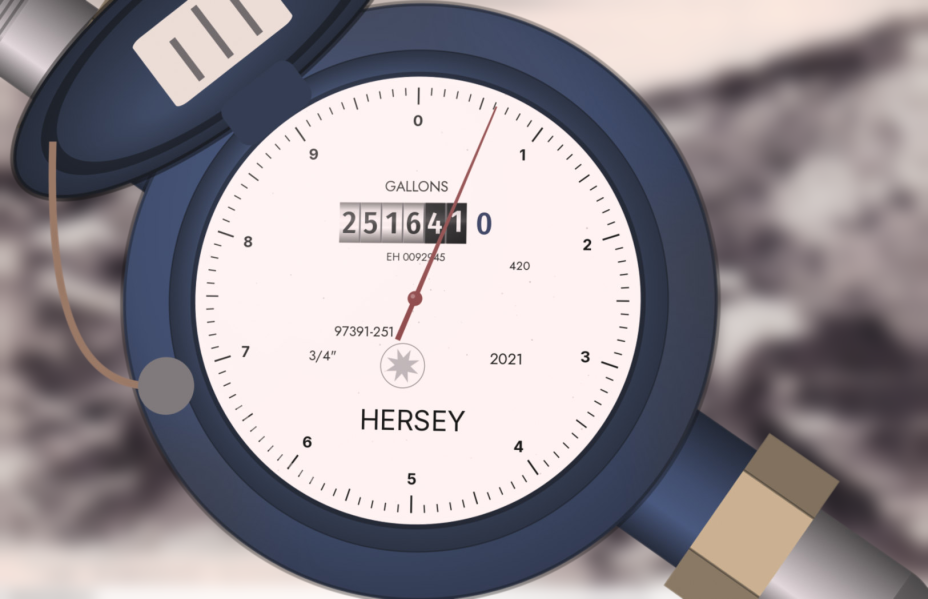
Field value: 2516410.6 gal
